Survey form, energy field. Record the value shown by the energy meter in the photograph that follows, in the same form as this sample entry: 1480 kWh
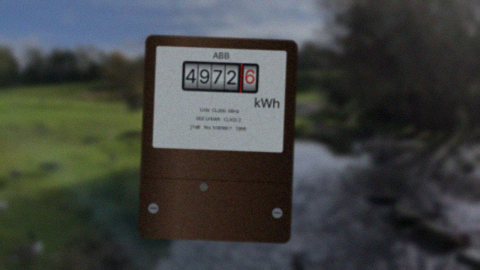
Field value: 4972.6 kWh
